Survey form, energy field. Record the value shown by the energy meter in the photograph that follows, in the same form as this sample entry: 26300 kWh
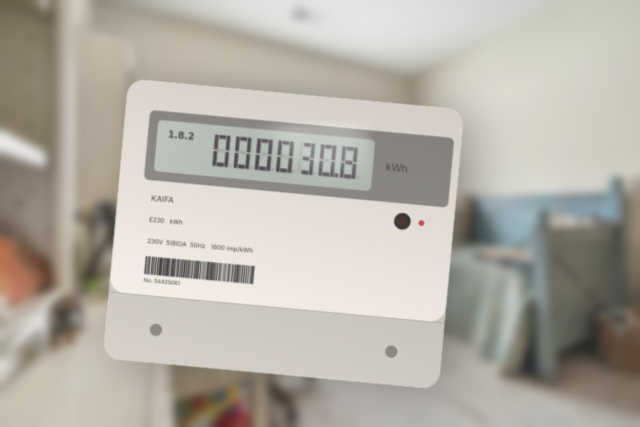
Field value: 30.8 kWh
